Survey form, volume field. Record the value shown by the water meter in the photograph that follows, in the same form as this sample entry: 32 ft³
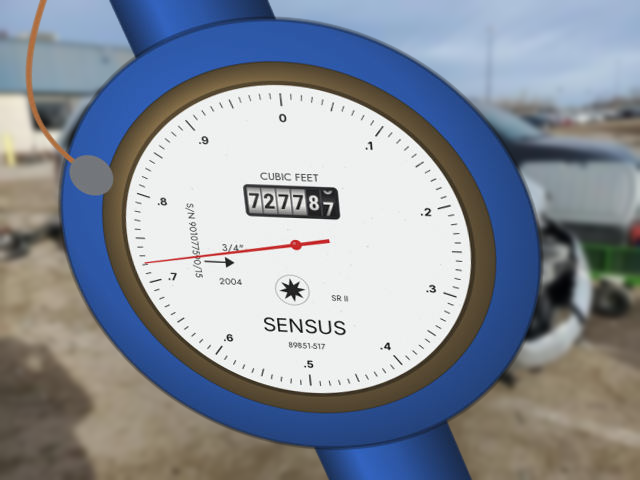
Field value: 727786.72 ft³
